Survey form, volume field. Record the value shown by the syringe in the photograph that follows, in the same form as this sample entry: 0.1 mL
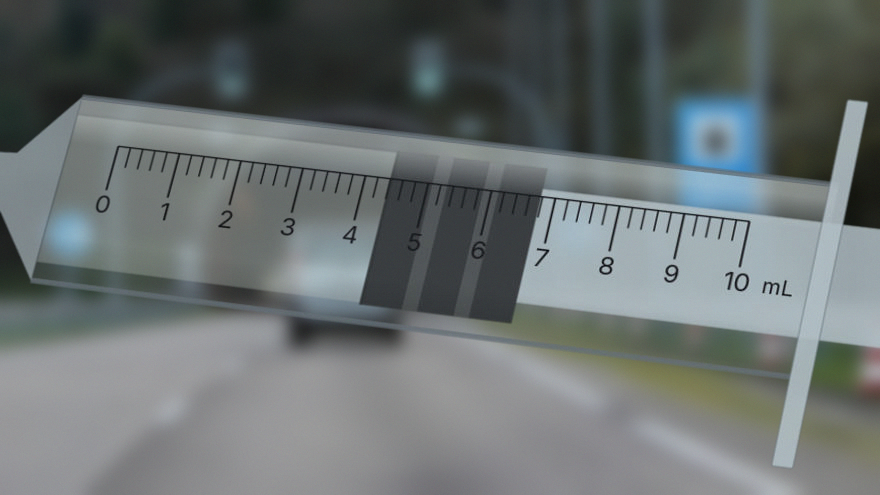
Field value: 4.4 mL
